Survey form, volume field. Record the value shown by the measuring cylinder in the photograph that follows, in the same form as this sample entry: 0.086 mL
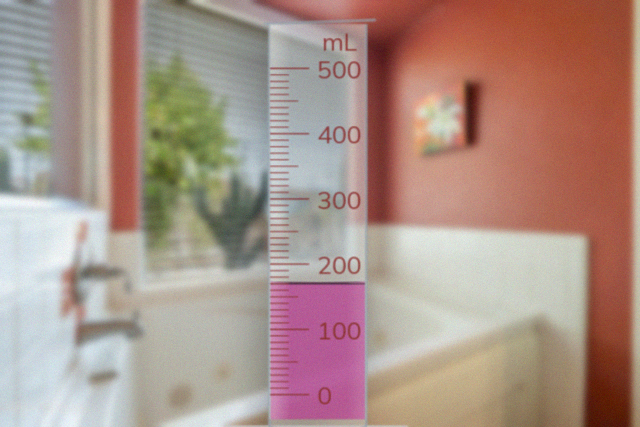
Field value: 170 mL
